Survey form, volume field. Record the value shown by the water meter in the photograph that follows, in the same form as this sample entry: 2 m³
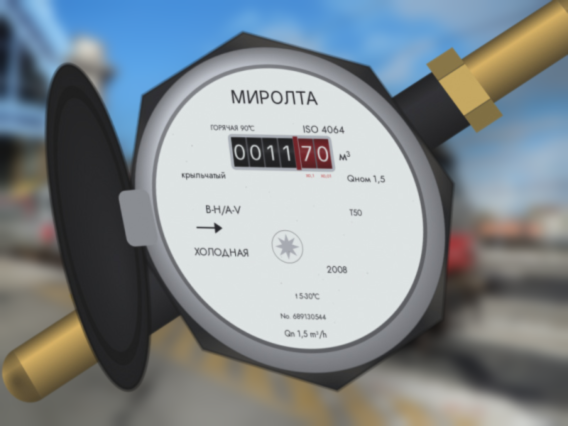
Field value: 11.70 m³
